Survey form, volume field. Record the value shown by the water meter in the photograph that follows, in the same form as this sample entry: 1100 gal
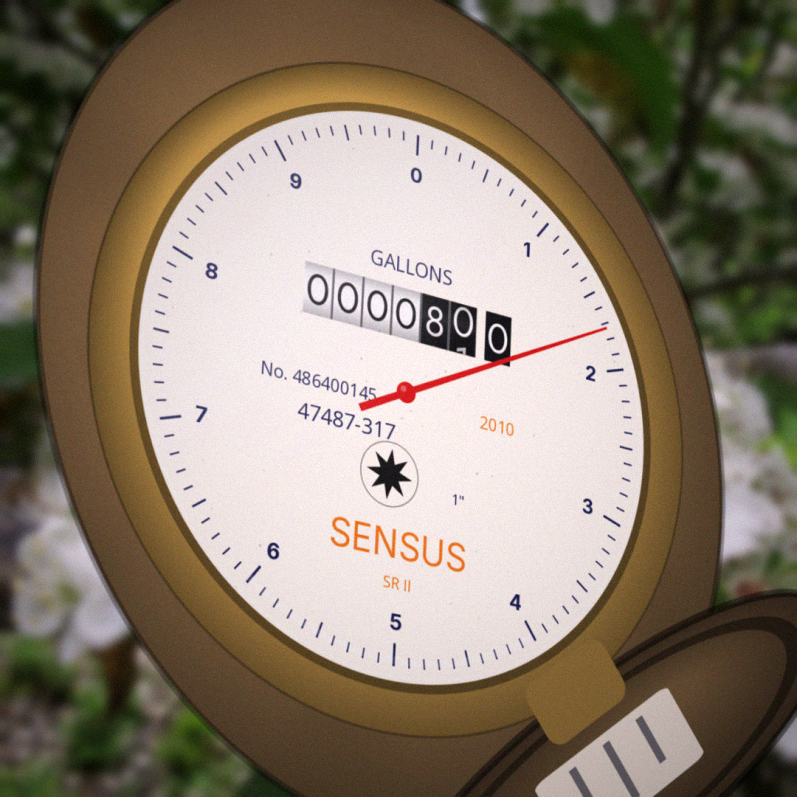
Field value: 801.7 gal
